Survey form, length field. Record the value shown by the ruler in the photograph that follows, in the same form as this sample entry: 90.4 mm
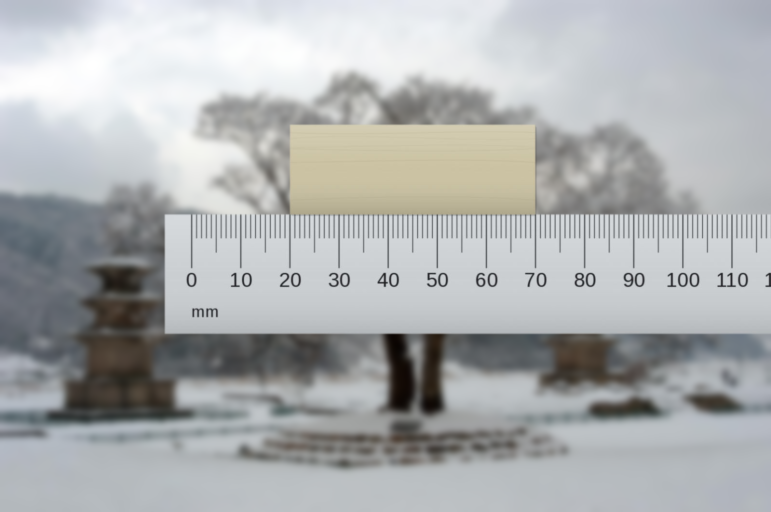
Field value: 50 mm
